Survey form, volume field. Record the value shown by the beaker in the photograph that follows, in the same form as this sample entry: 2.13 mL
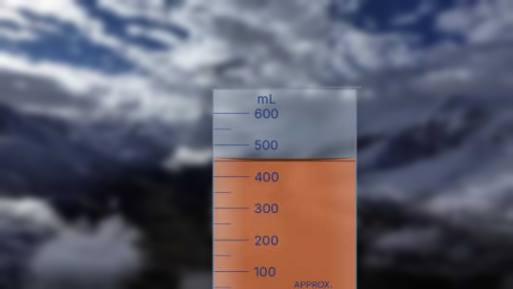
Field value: 450 mL
